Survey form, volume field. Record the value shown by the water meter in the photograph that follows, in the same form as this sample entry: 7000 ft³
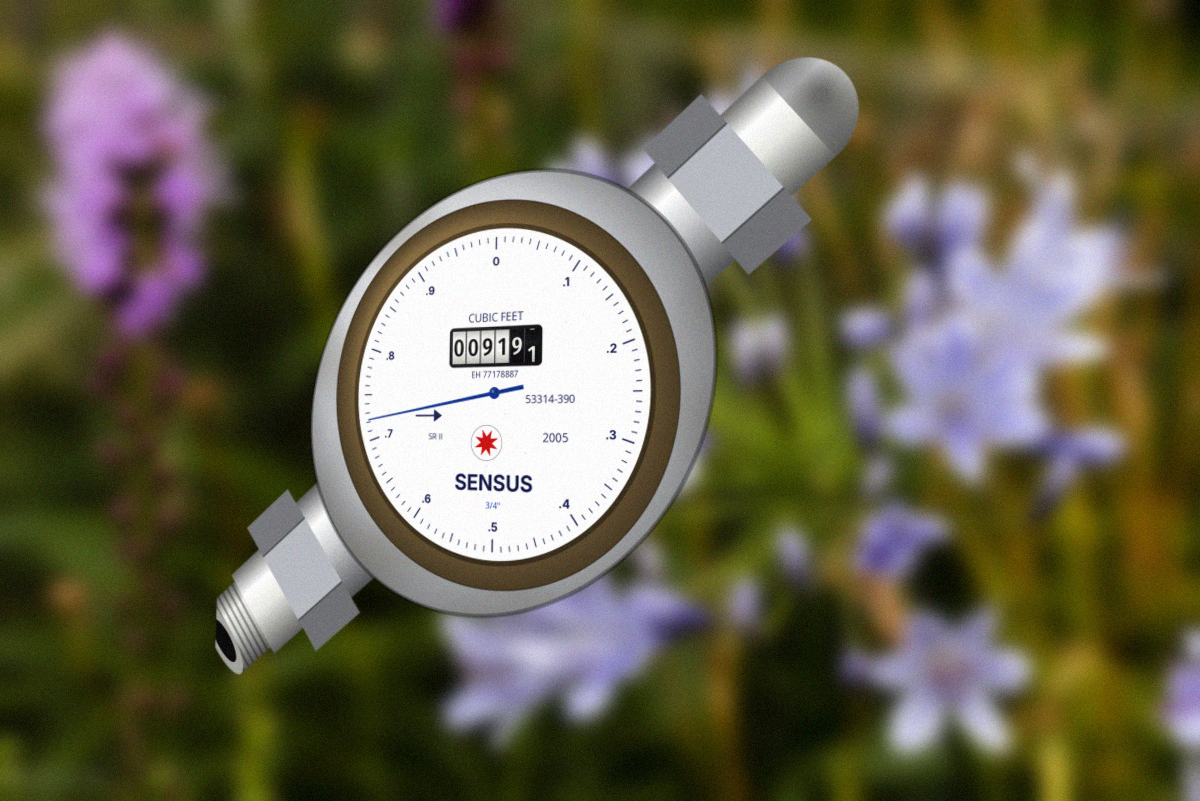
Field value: 9190.72 ft³
